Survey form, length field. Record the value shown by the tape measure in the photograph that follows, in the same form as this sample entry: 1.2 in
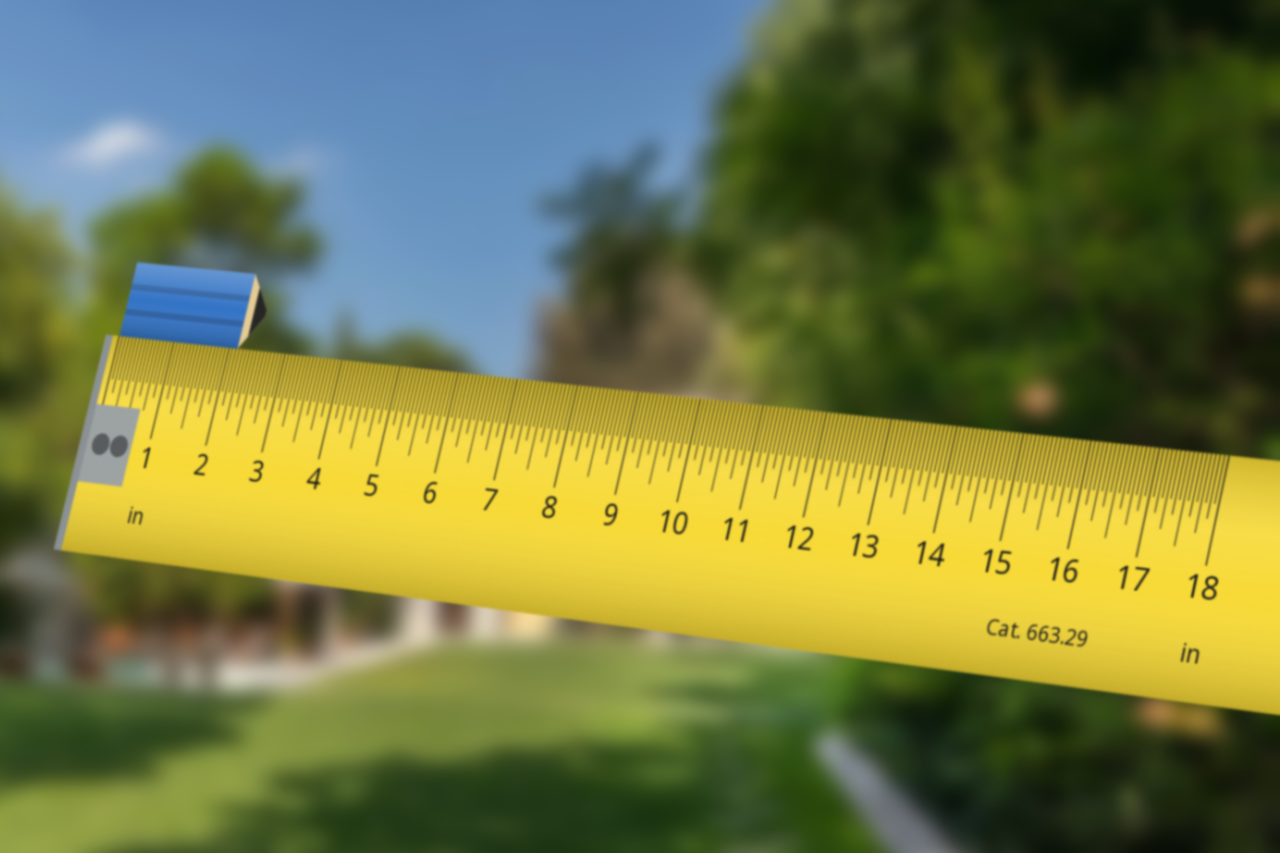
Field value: 2.5 in
